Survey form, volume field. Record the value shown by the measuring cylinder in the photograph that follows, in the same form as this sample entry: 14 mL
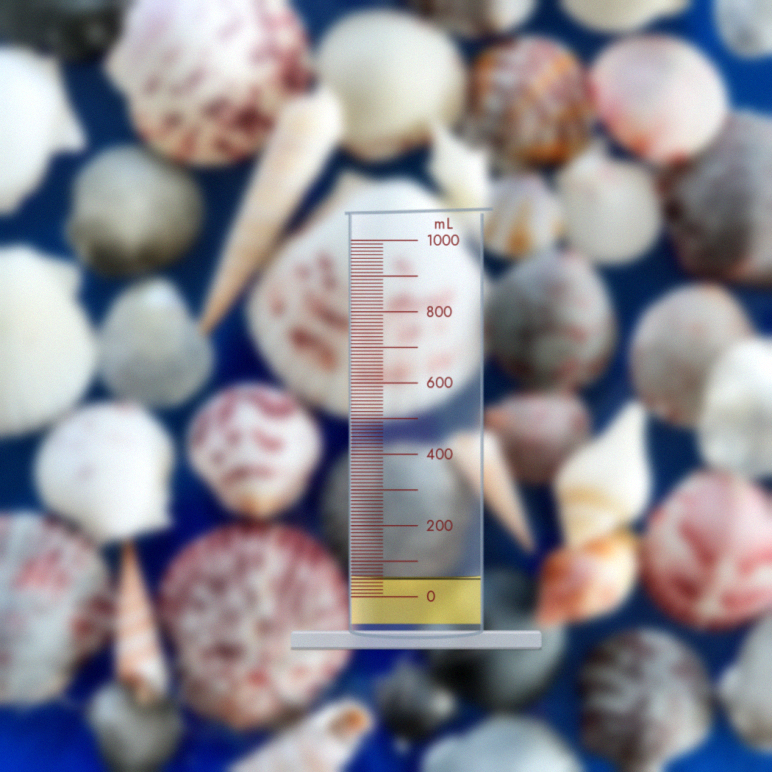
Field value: 50 mL
